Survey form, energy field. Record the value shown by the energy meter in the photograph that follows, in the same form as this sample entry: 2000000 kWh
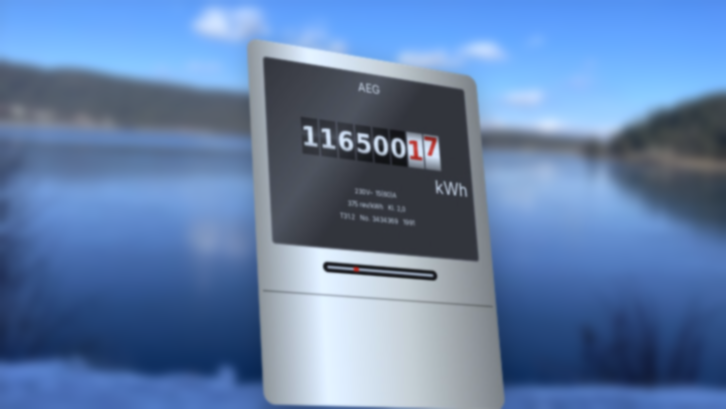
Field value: 116500.17 kWh
